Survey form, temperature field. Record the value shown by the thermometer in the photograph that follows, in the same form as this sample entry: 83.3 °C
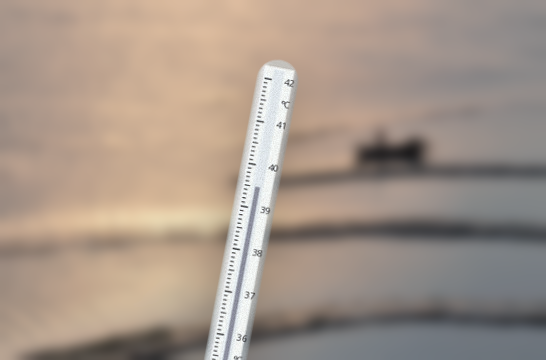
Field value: 39.5 °C
